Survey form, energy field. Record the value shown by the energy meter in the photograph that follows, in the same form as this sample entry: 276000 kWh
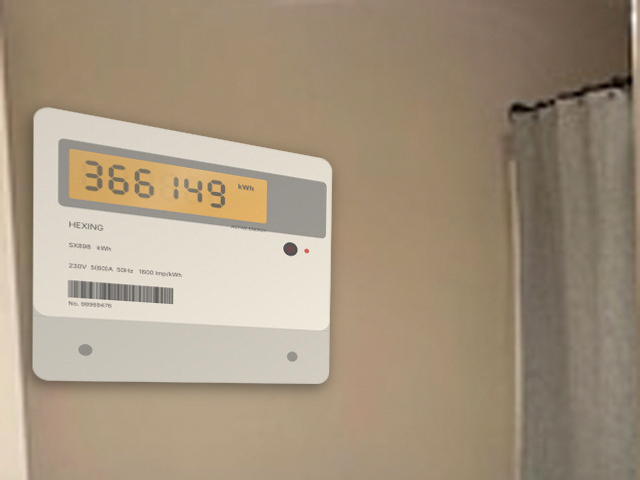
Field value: 366149 kWh
